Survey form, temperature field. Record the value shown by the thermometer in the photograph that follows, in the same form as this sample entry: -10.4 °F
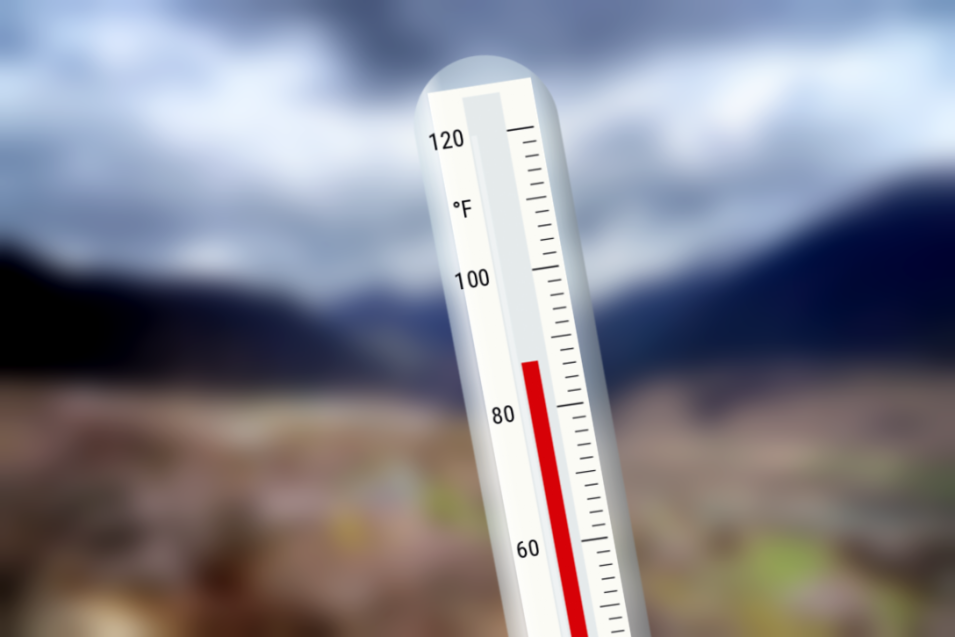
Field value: 87 °F
